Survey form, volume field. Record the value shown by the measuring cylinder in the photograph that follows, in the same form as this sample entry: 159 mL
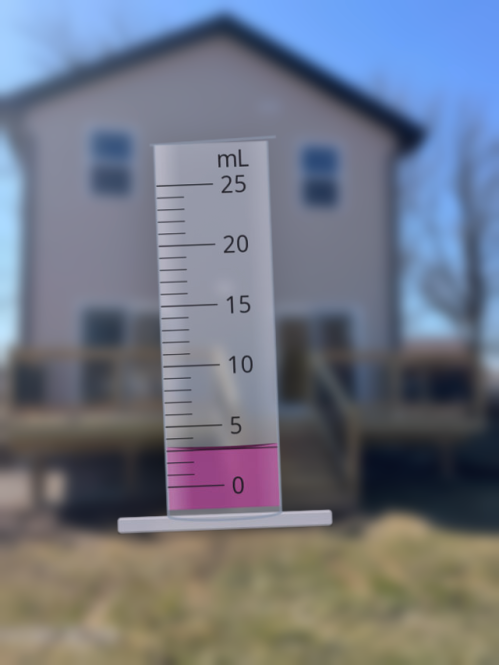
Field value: 3 mL
